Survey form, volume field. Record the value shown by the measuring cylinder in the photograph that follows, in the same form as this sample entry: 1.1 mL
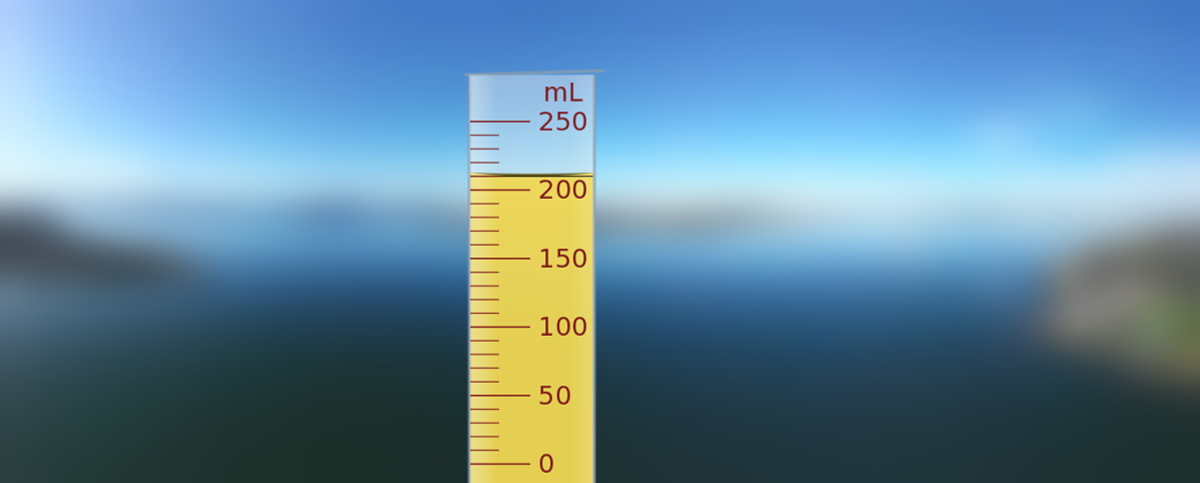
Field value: 210 mL
